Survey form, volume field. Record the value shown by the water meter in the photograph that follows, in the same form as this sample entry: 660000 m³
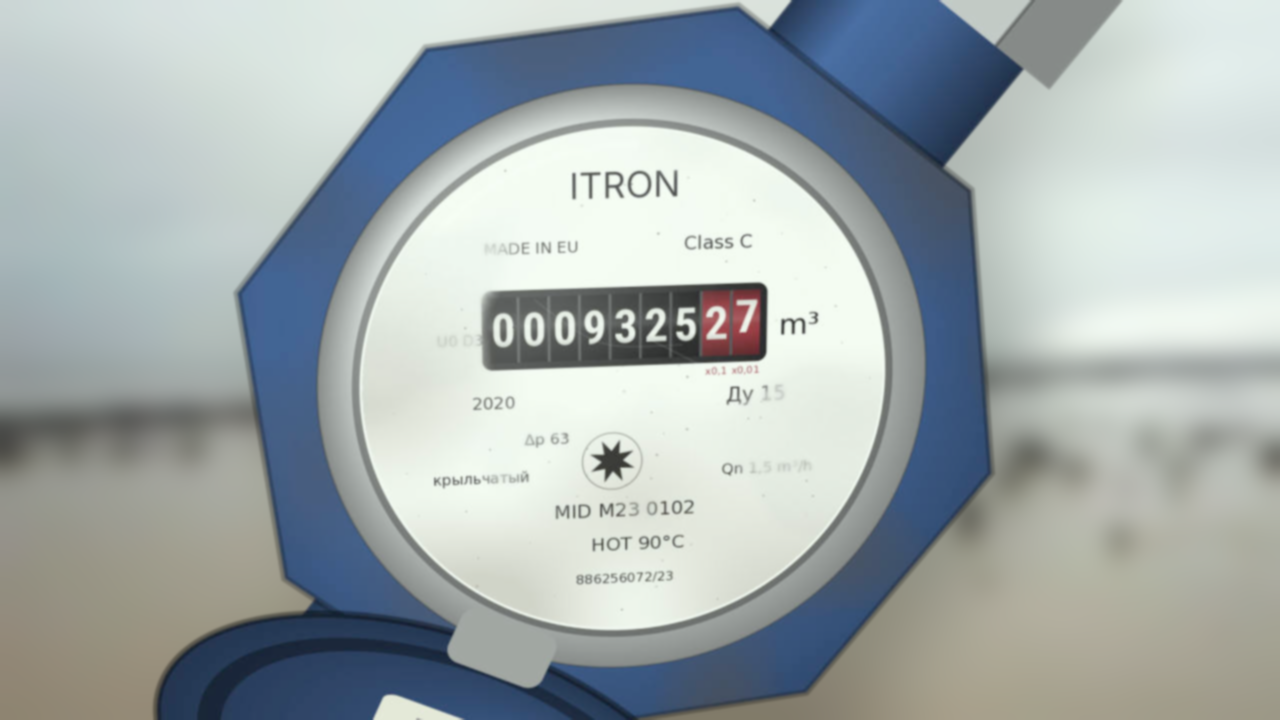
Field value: 9325.27 m³
